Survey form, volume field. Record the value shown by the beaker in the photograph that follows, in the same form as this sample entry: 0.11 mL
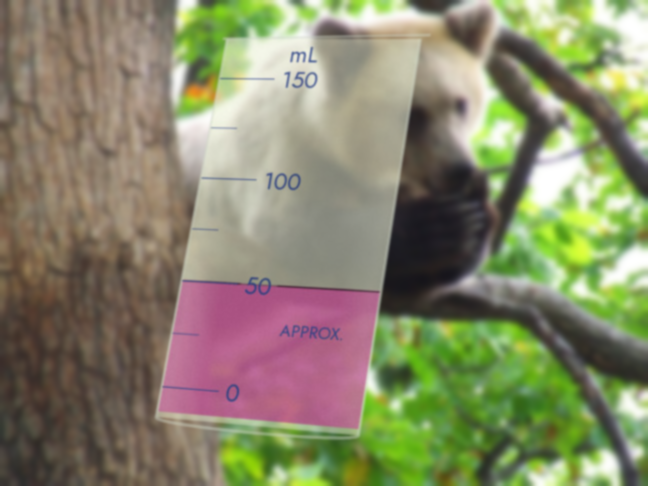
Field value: 50 mL
